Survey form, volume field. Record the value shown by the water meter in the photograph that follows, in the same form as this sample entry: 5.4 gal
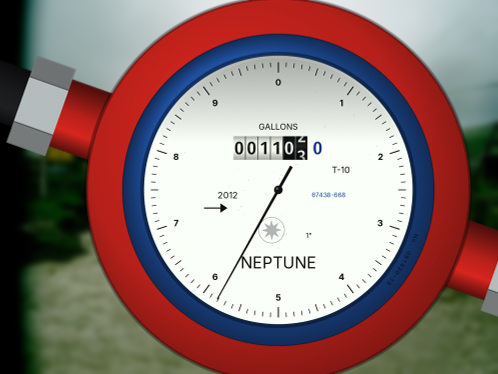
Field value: 11025.8 gal
